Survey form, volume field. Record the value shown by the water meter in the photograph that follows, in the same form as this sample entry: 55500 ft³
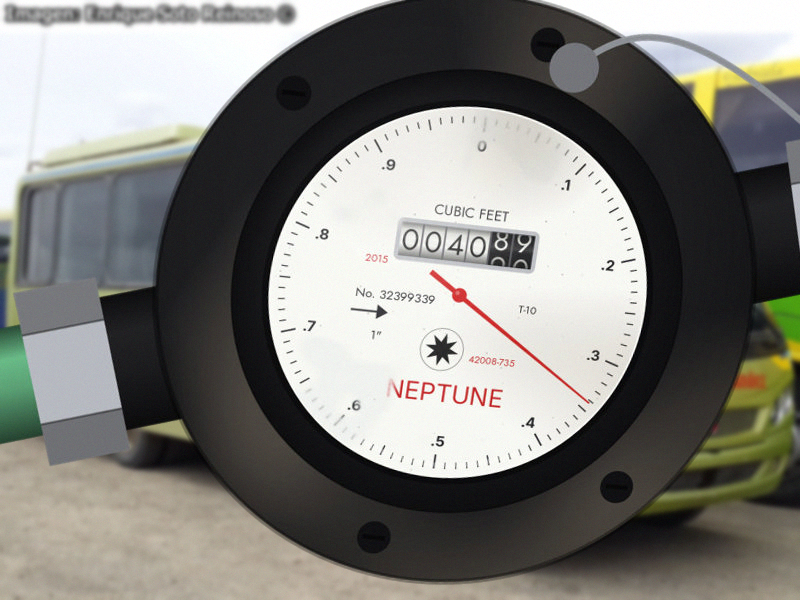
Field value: 4089.34 ft³
